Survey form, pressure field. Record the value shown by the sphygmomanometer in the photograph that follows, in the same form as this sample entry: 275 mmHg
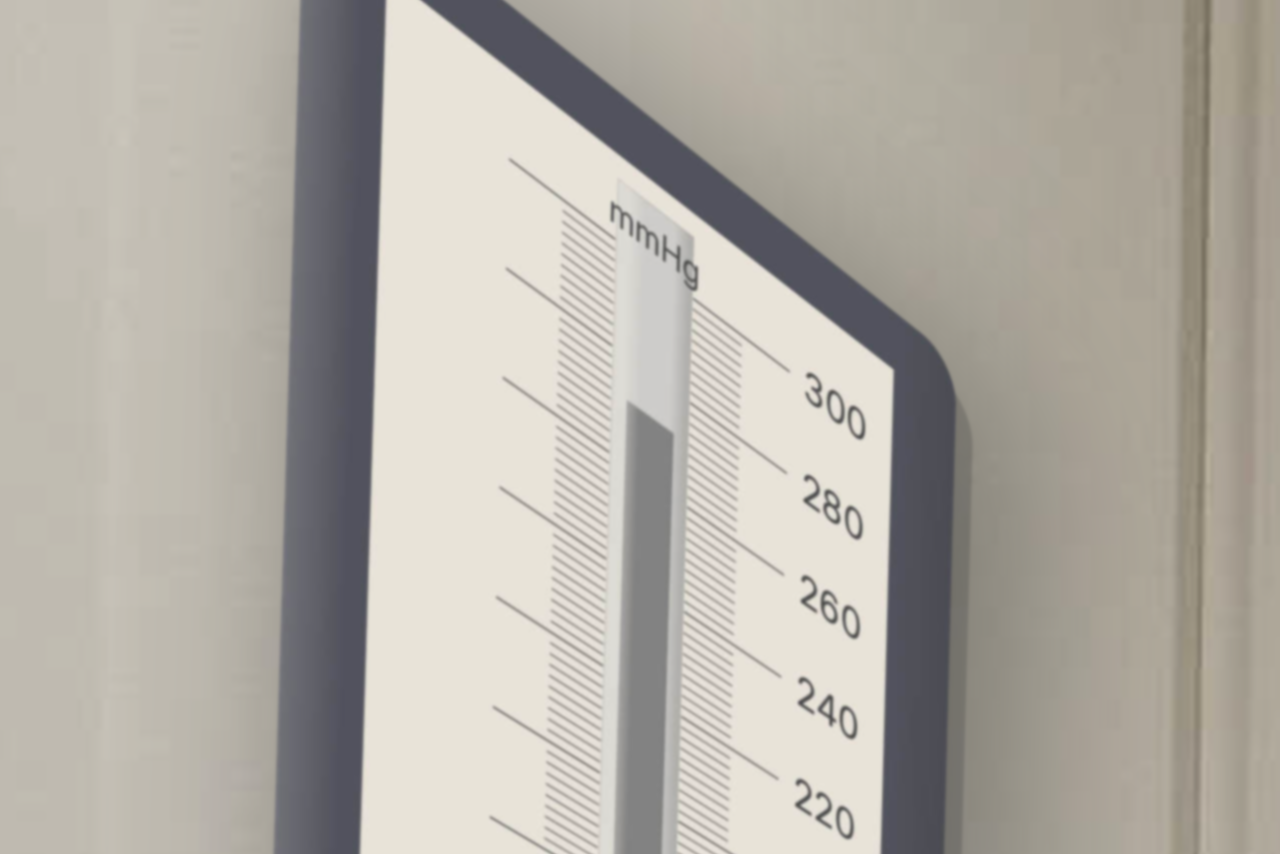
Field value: 272 mmHg
